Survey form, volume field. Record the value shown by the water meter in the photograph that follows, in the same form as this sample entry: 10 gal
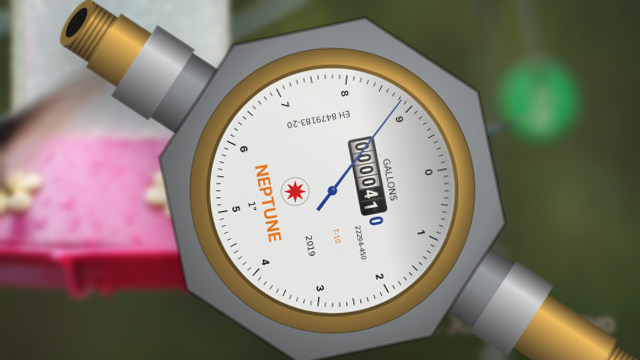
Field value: 408.8 gal
